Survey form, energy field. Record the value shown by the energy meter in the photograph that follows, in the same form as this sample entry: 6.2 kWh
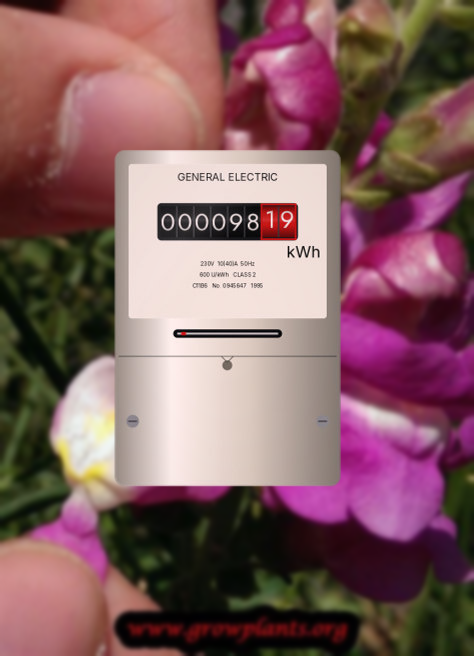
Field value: 98.19 kWh
